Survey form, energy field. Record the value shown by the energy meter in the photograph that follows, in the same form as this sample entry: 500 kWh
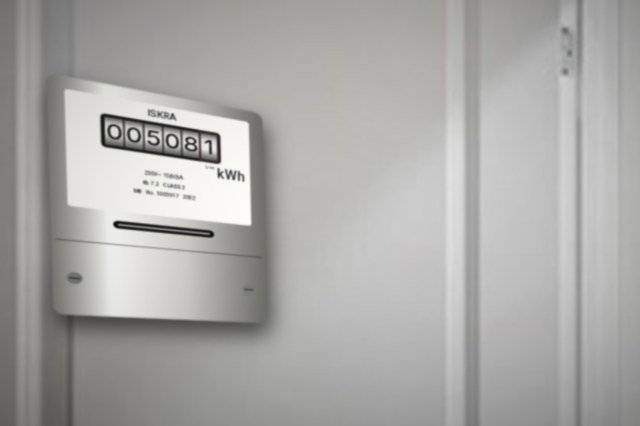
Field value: 508.1 kWh
